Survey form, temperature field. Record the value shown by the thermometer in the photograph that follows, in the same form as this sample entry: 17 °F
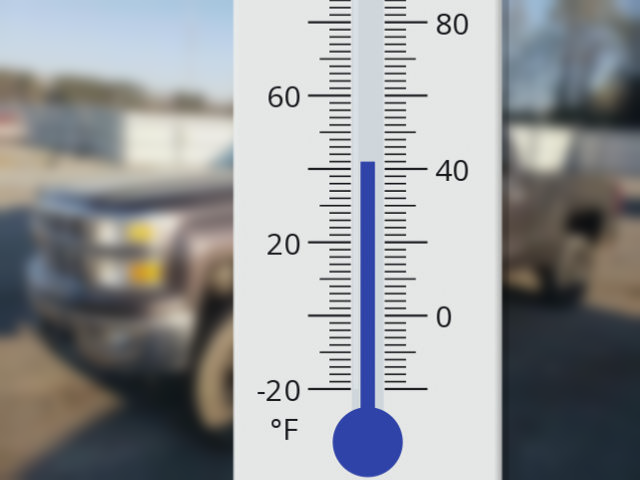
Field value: 42 °F
